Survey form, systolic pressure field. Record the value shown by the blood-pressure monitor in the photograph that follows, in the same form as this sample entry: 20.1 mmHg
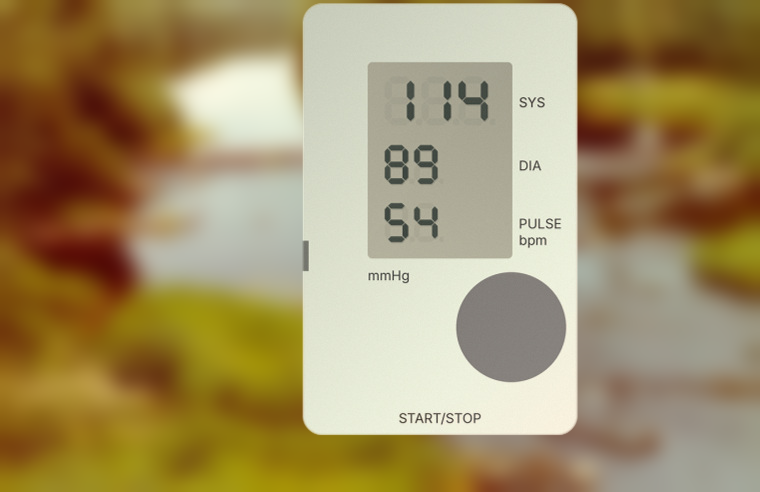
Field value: 114 mmHg
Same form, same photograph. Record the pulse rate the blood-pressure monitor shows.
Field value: 54 bpm
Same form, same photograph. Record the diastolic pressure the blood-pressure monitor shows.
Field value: 89 mmHg
